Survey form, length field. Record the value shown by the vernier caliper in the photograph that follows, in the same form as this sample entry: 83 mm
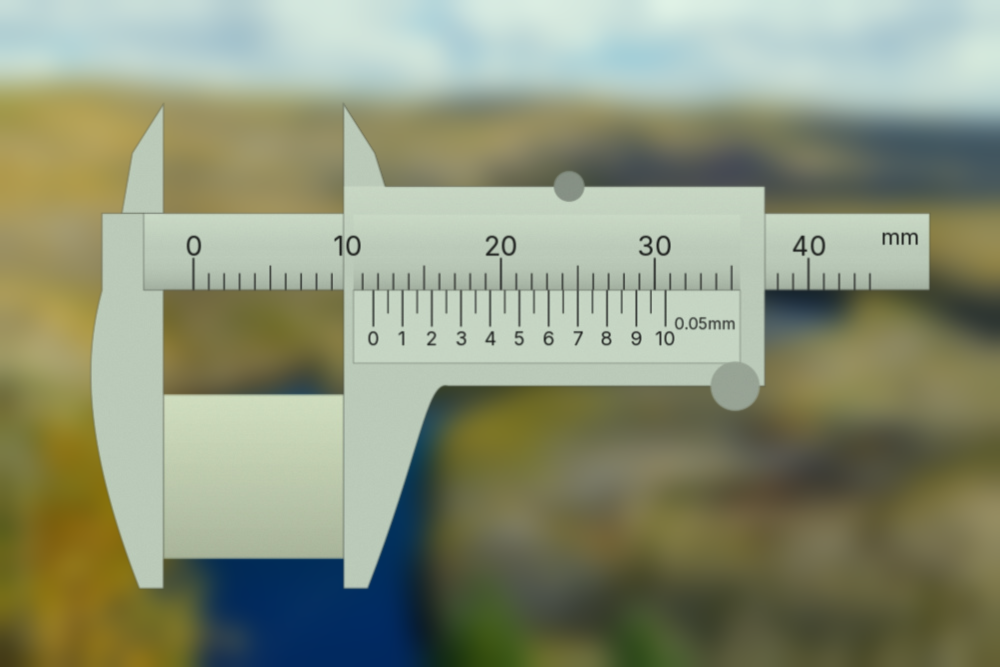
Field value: 11.7 mm
